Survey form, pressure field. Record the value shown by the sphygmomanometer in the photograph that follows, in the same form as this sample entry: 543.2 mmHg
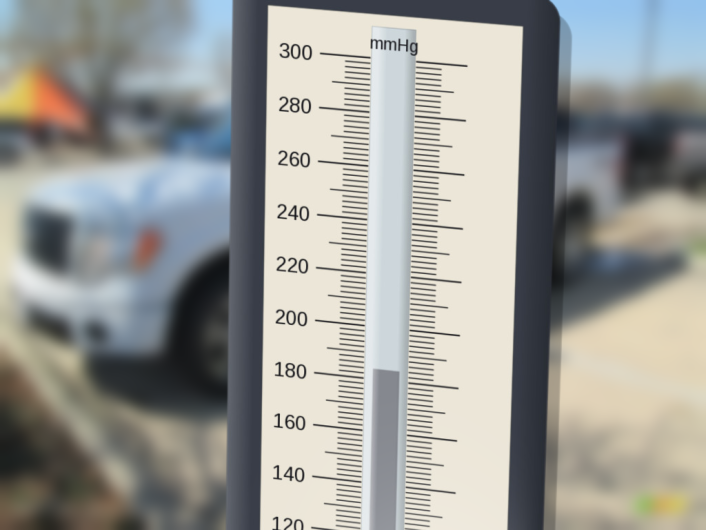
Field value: 184 mmHg
